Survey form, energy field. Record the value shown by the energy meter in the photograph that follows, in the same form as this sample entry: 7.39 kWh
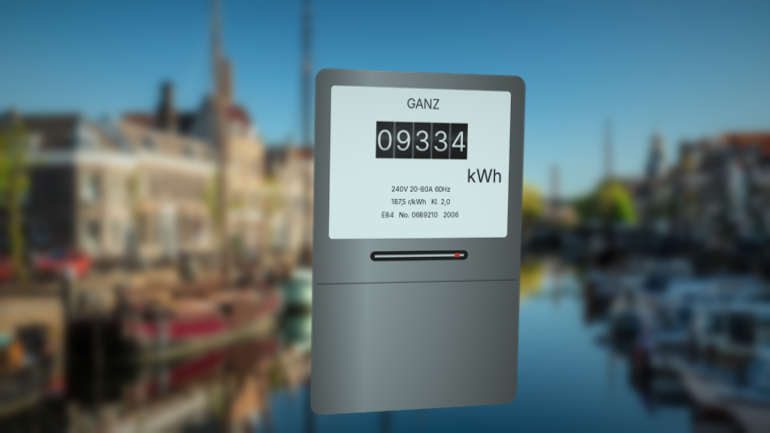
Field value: 9334 kWh
